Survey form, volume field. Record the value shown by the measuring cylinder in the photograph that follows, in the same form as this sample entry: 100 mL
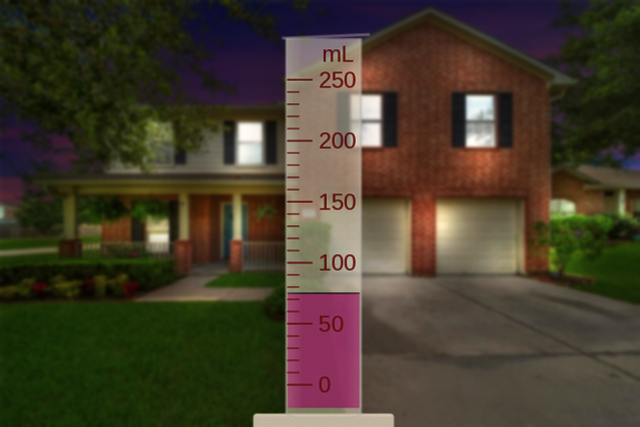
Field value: 75 mL
